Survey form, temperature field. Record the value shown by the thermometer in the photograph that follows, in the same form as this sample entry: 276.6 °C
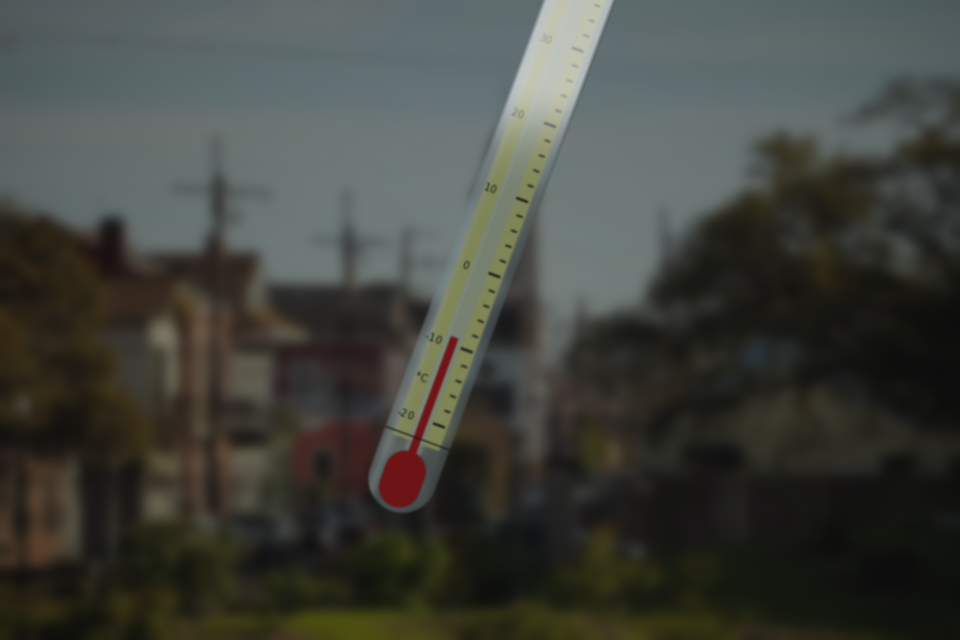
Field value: -9 °C
